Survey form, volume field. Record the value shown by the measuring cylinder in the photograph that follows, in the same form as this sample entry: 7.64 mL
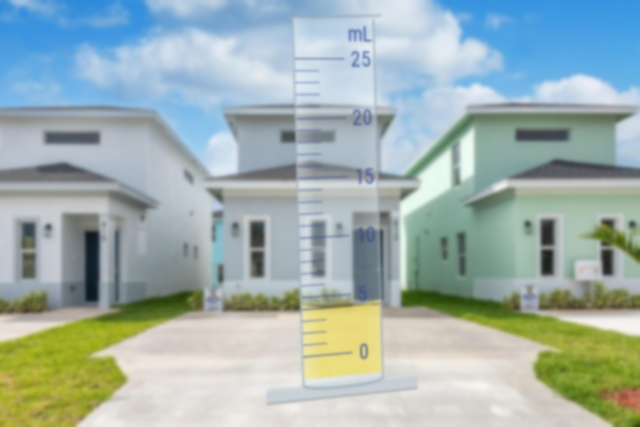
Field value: 4 mL
